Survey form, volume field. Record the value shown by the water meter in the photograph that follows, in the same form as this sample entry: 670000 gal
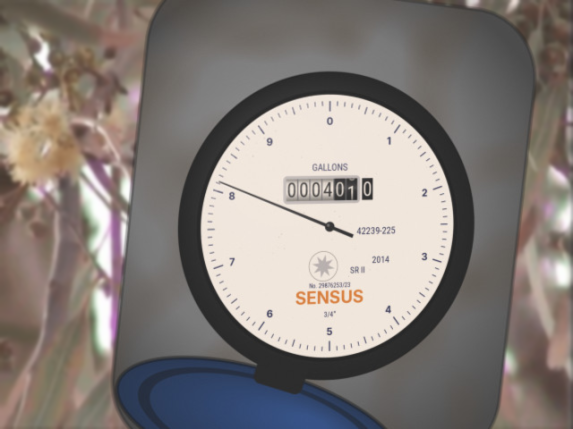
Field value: 4008.1 gal
